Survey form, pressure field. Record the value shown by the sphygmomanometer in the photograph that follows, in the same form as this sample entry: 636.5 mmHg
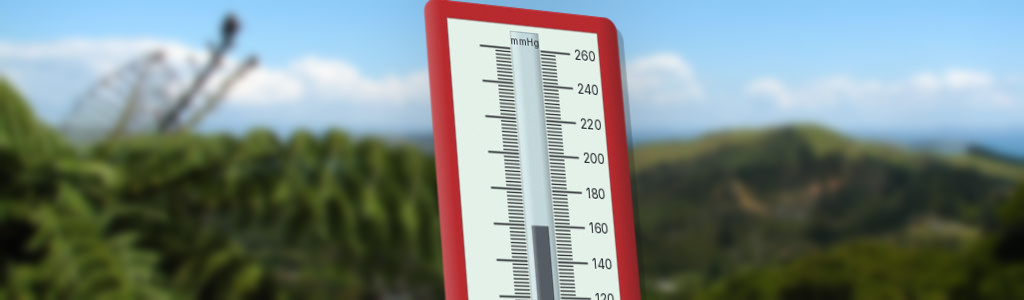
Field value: 160 mmHg
